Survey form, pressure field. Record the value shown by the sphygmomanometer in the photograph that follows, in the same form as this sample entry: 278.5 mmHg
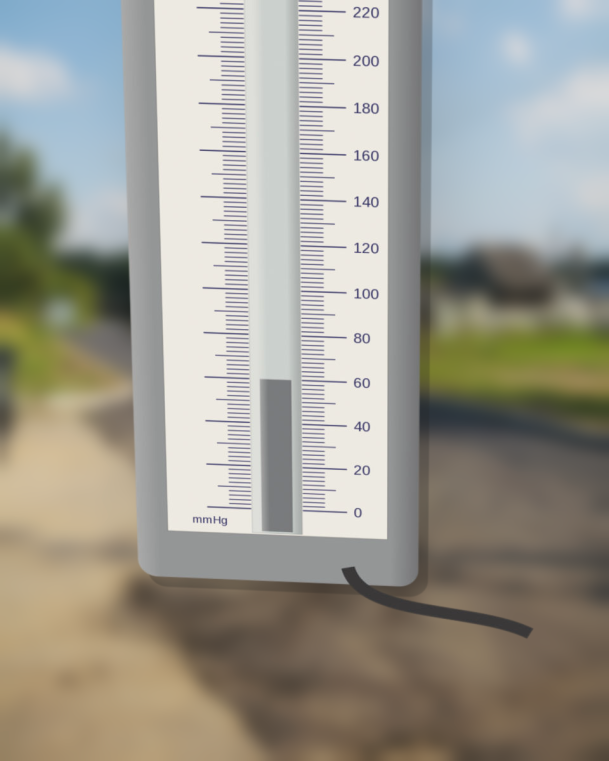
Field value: 60 mmHg
